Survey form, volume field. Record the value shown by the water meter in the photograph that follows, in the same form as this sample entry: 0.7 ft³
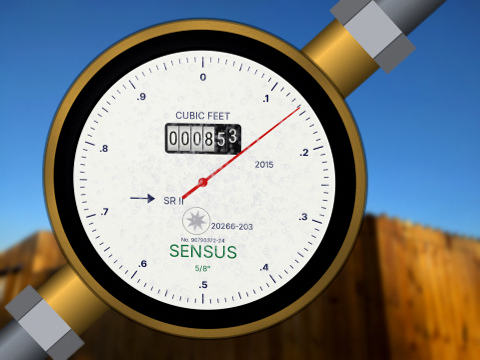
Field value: 853.14 ft³
